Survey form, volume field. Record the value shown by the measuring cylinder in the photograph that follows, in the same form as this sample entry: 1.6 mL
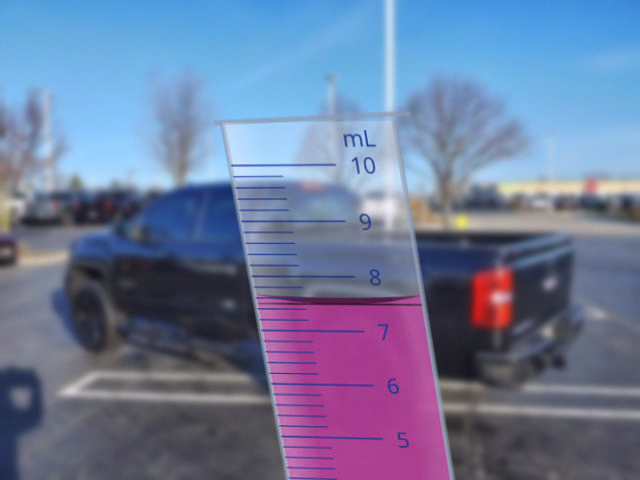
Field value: 7.5 mL
